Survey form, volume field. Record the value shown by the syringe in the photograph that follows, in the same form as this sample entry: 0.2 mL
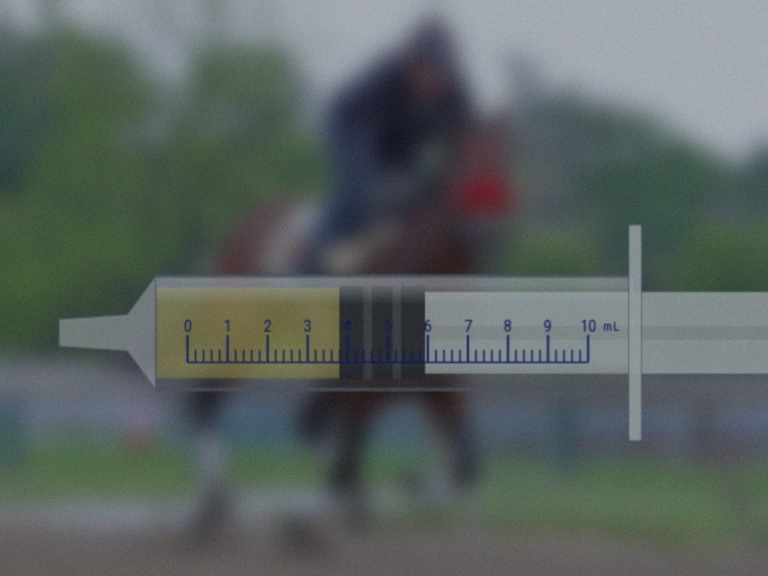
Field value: 3.8 mL
